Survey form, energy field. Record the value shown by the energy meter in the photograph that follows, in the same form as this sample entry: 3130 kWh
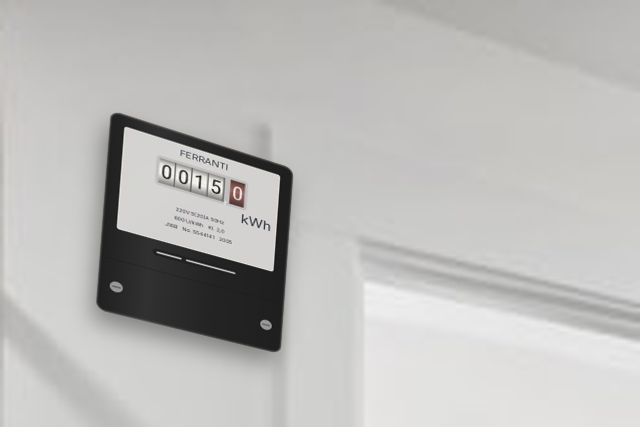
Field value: 15.0 kWh
